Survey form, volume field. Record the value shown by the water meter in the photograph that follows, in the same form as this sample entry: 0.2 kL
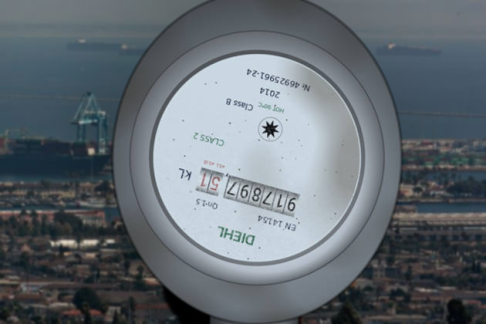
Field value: 917897.51 kL
